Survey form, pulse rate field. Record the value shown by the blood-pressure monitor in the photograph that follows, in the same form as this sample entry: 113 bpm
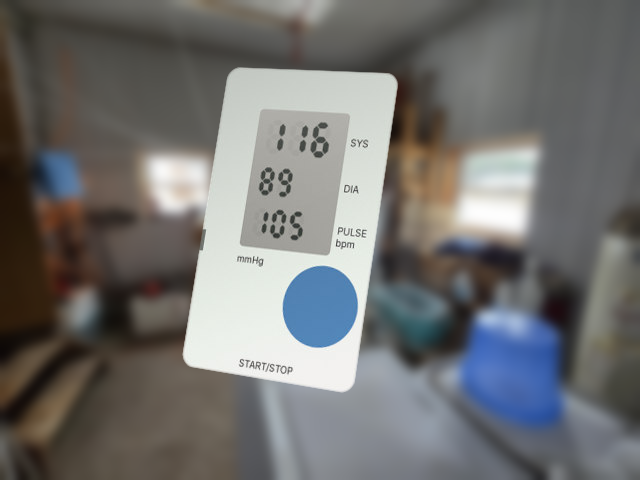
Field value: 105 bpm
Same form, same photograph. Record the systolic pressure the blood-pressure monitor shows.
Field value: 116 mmHg
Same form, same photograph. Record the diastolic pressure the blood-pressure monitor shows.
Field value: 89 mmHg
